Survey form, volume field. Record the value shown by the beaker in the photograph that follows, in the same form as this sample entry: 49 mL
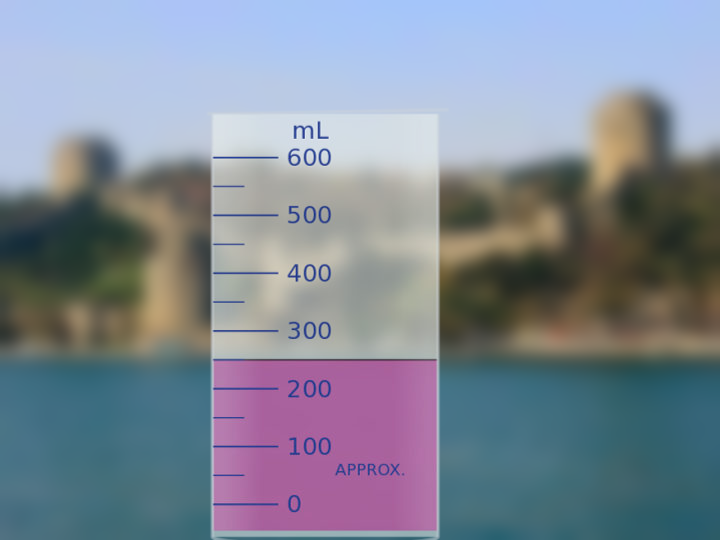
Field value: 250 mL
